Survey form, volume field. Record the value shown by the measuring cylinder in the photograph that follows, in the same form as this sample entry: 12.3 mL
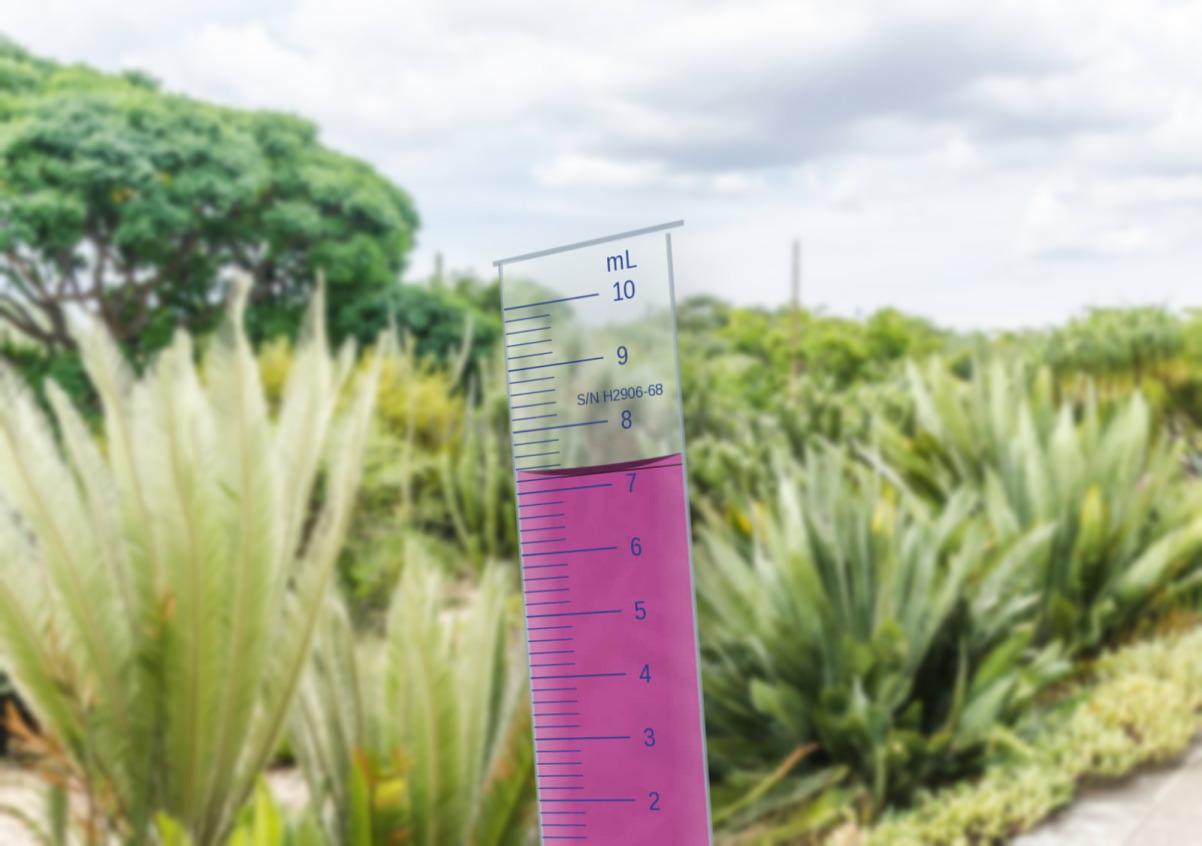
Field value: 7.2 mL
